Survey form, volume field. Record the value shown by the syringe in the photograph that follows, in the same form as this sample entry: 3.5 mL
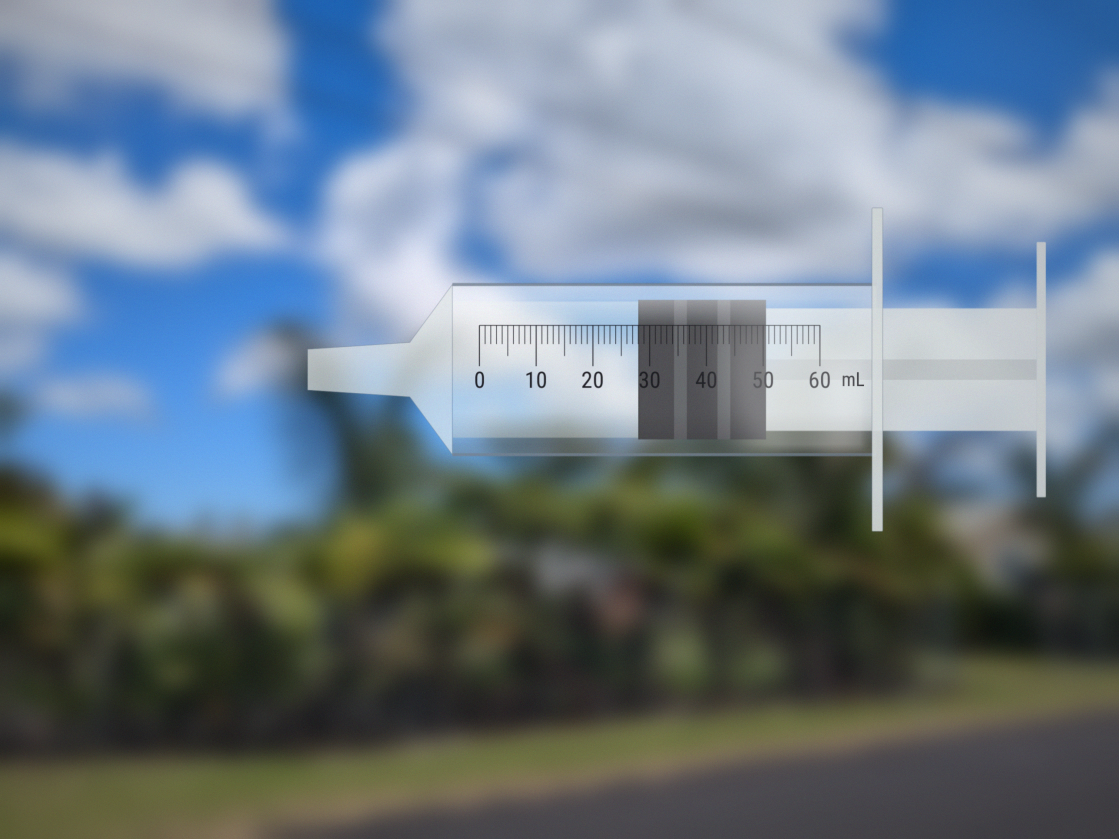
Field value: 28 mL
